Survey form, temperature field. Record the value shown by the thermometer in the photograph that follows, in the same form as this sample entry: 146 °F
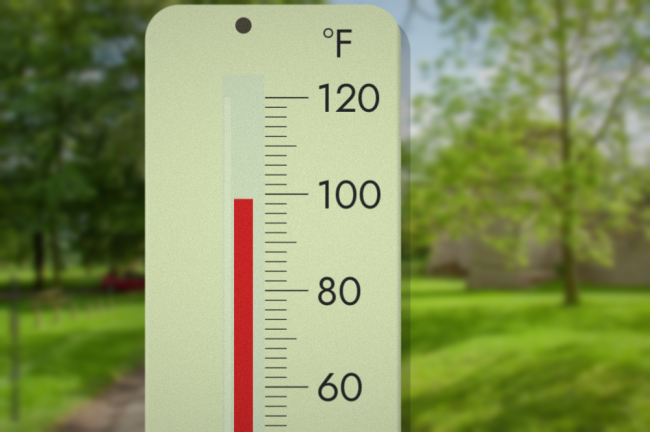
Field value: 99 °F
